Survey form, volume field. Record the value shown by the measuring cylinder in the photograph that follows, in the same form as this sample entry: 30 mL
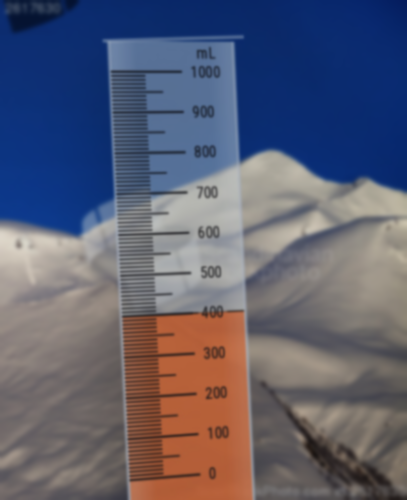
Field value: 400 mL
